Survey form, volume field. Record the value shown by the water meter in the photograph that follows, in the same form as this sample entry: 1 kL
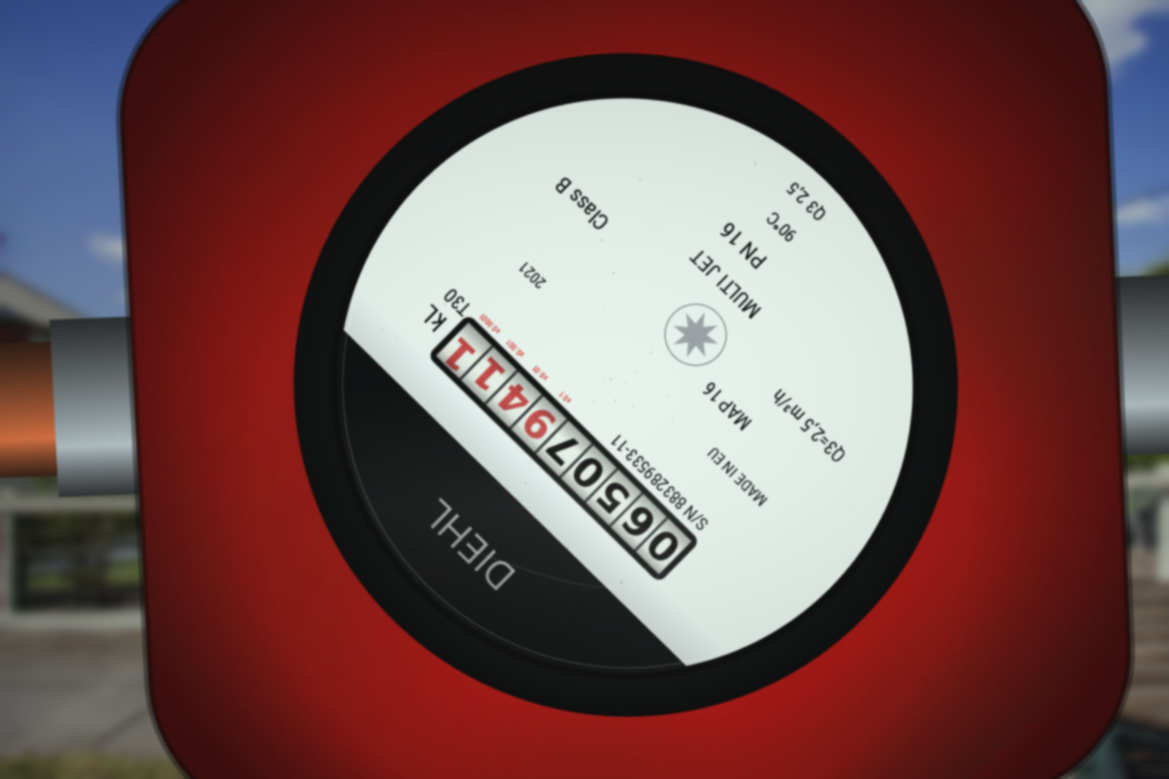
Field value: 6507.9411 kL
